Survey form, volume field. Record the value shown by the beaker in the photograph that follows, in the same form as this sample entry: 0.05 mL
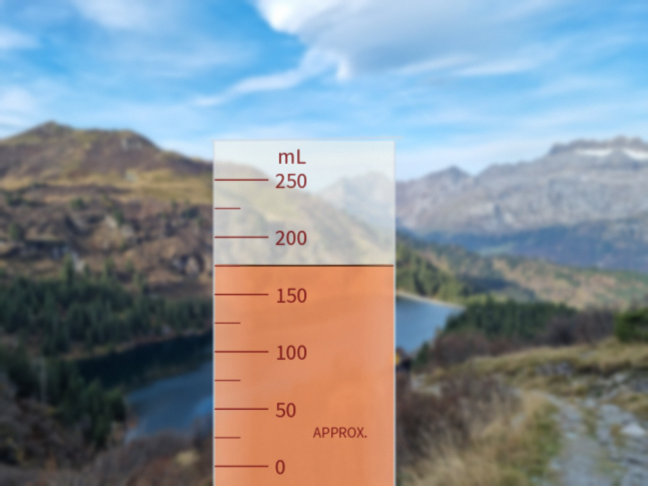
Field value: 175 mL
